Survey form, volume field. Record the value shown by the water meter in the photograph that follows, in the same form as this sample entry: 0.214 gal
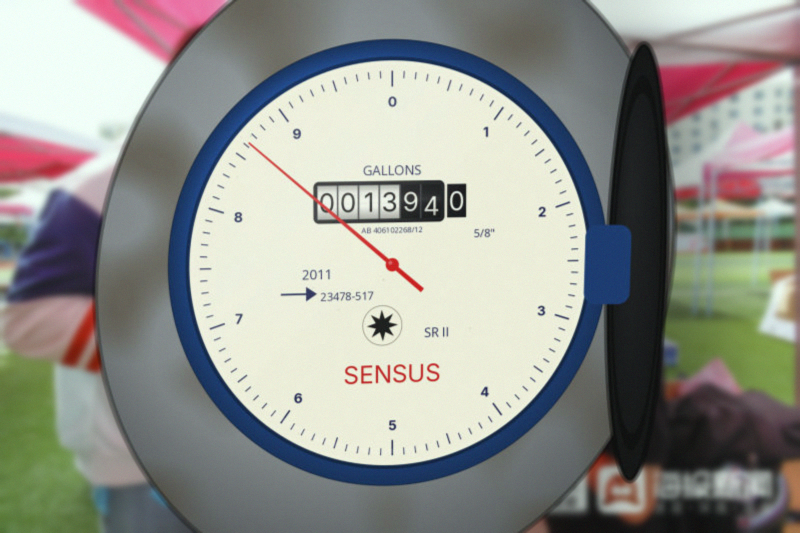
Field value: 13938.6 gal
